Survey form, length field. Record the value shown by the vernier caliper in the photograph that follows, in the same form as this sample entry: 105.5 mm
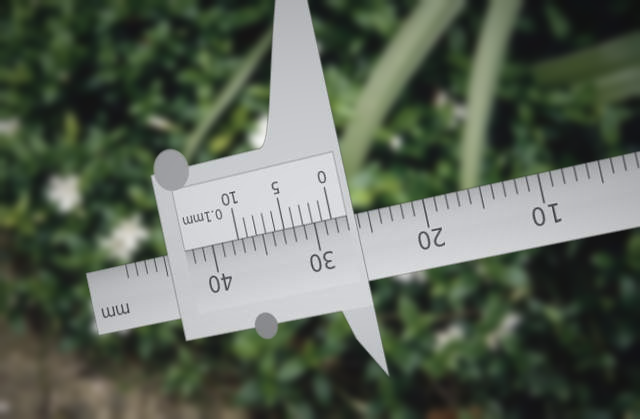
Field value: 28.4 mm
